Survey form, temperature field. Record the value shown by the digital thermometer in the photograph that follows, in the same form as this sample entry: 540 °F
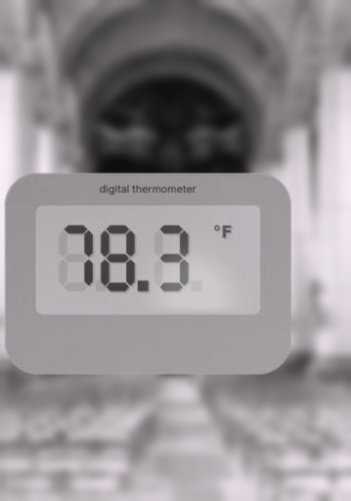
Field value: 78.3 °F
